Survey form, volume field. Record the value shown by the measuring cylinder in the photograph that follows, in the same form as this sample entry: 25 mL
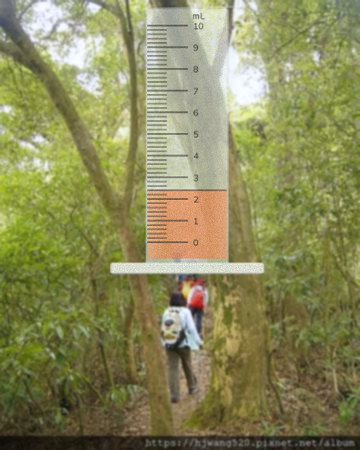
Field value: 2.4 mL
